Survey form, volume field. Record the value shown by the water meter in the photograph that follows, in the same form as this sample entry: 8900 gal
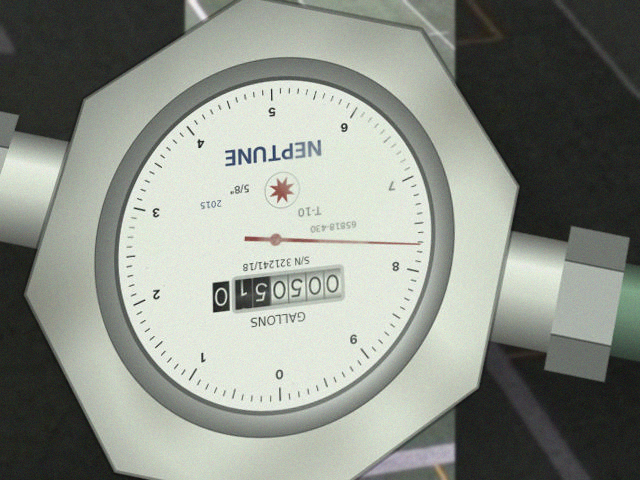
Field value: 50507.7 gal
